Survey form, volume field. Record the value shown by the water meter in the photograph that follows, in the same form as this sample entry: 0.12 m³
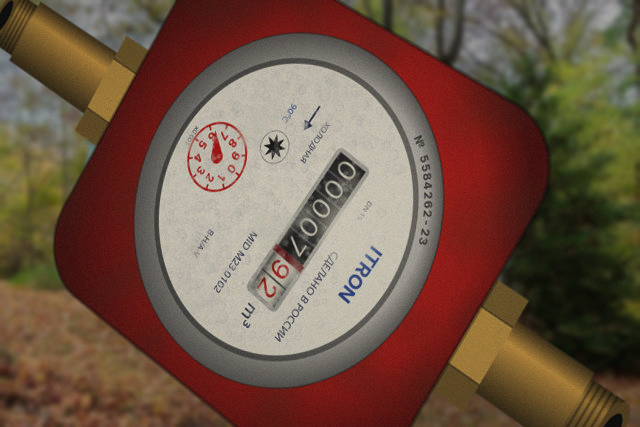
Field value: 7.926 m³
